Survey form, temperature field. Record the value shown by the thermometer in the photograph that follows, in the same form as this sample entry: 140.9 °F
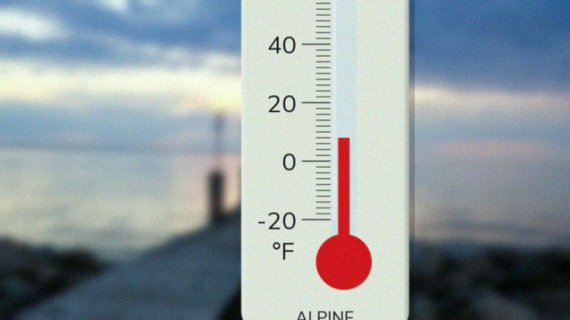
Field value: 8 °F
